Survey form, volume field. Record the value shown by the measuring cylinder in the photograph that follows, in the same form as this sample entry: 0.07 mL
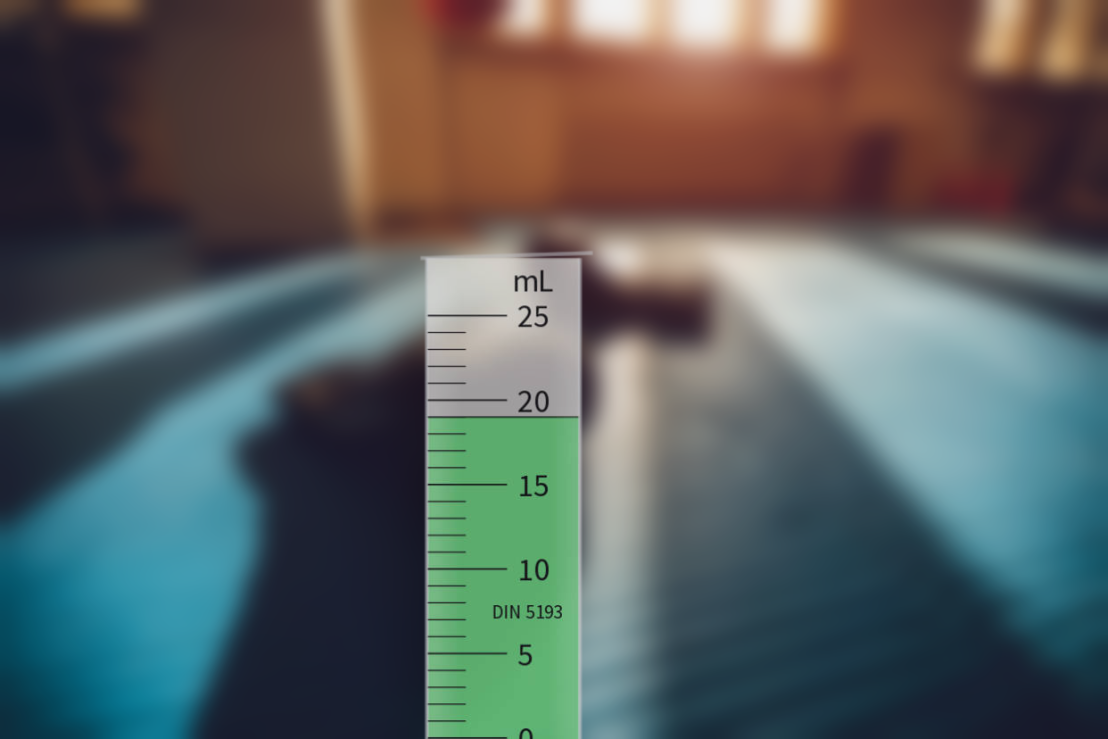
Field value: 19 mL
